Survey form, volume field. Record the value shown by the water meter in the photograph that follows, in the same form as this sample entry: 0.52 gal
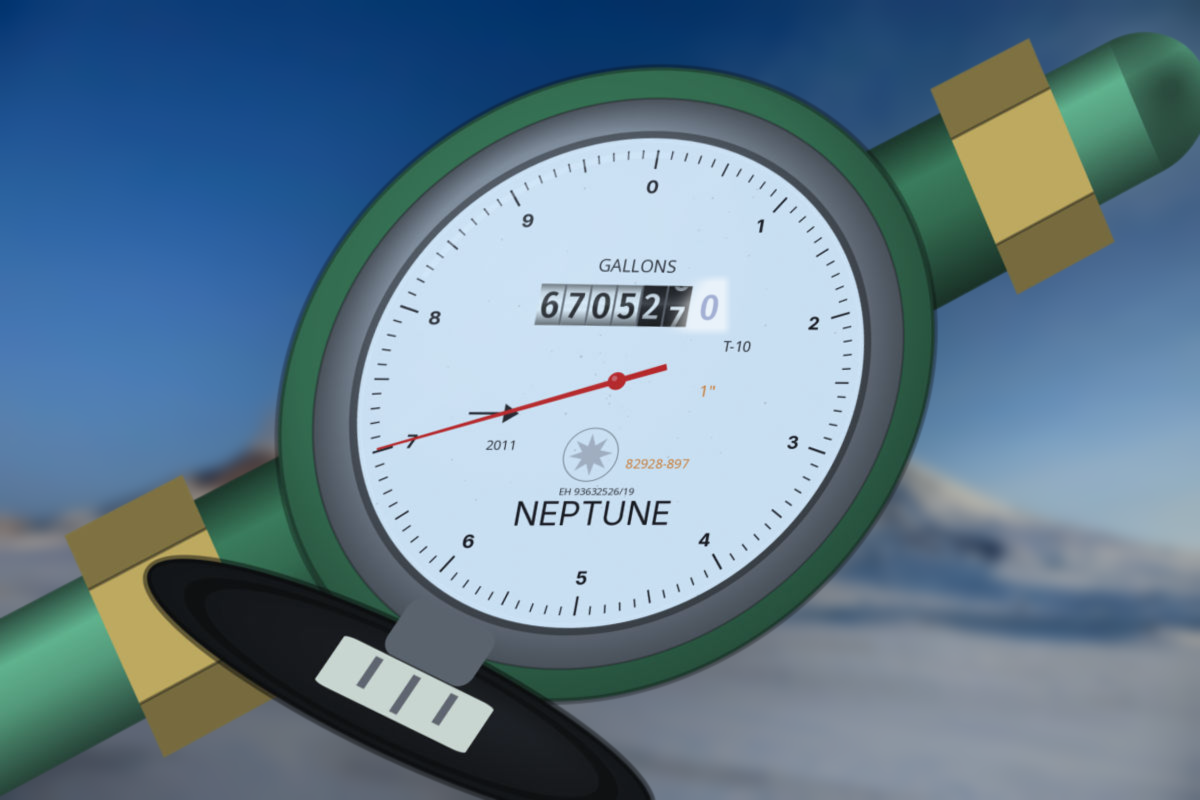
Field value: 6705267.0 gal
